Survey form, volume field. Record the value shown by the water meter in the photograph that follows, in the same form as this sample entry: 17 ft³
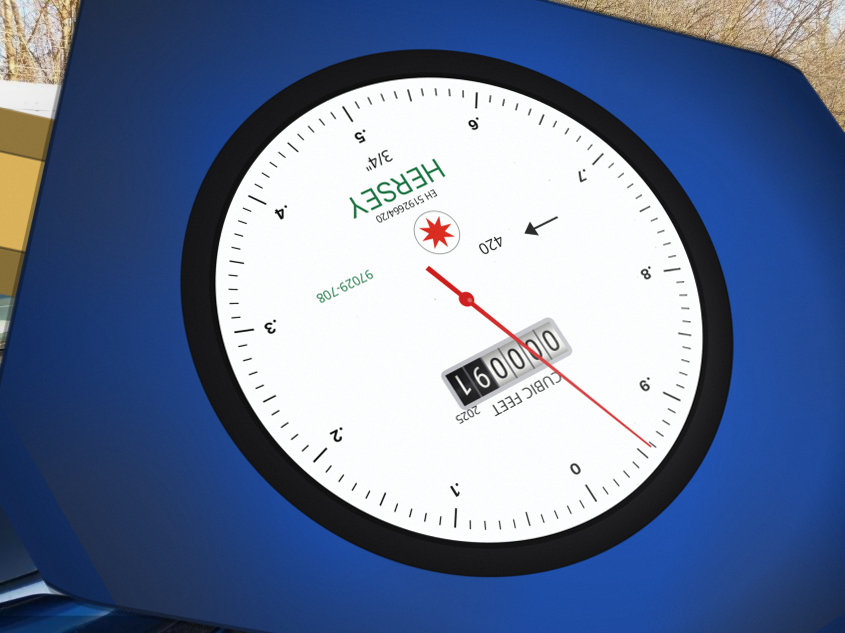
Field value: 90.94 ft³
